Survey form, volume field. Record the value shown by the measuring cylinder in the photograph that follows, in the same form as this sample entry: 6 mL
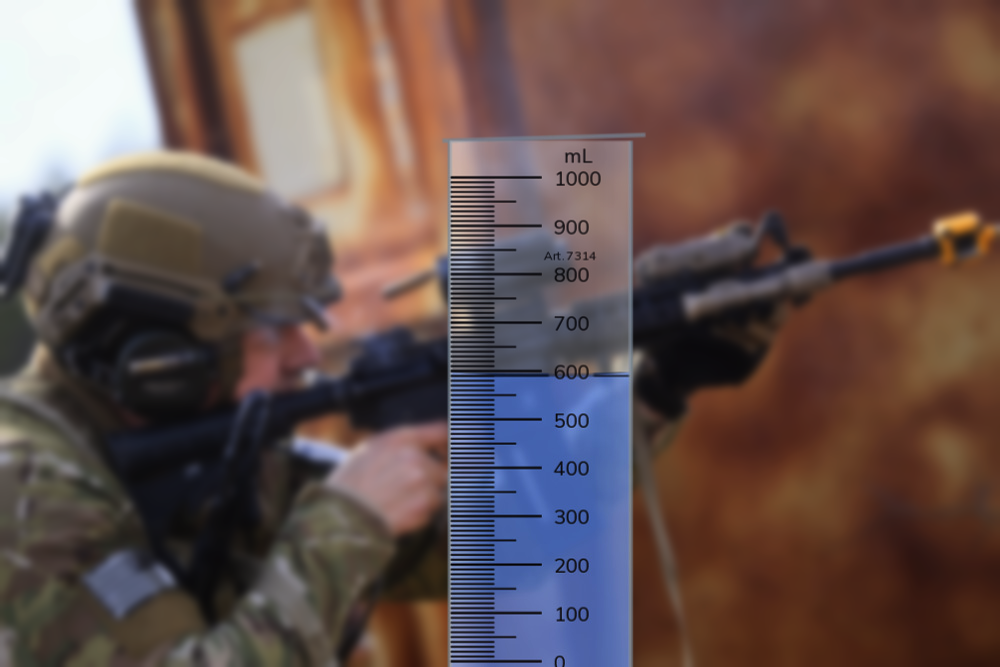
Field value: 590 mL
